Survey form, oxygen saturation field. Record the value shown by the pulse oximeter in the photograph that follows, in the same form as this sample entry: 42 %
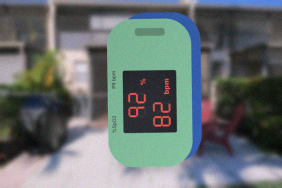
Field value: 92 %
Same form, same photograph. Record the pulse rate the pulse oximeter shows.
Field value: 82 bpm
